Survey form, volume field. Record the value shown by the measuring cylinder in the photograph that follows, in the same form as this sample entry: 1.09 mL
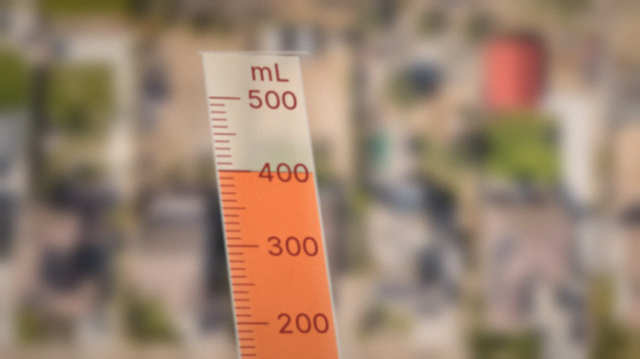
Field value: 400 mL
